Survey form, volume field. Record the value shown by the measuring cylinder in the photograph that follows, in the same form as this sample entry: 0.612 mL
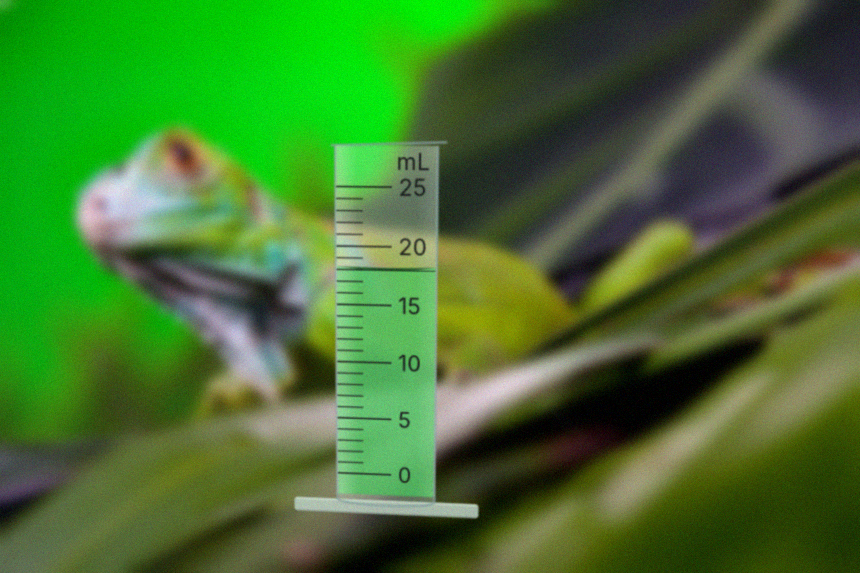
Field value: 18 mL
